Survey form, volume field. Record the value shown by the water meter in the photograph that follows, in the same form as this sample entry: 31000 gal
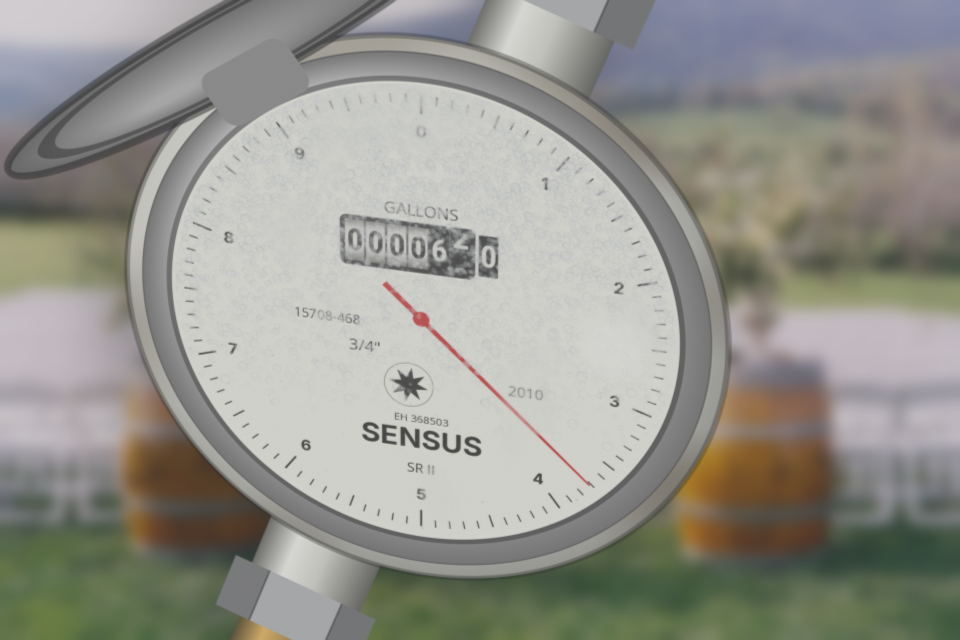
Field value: 623.7 gal
